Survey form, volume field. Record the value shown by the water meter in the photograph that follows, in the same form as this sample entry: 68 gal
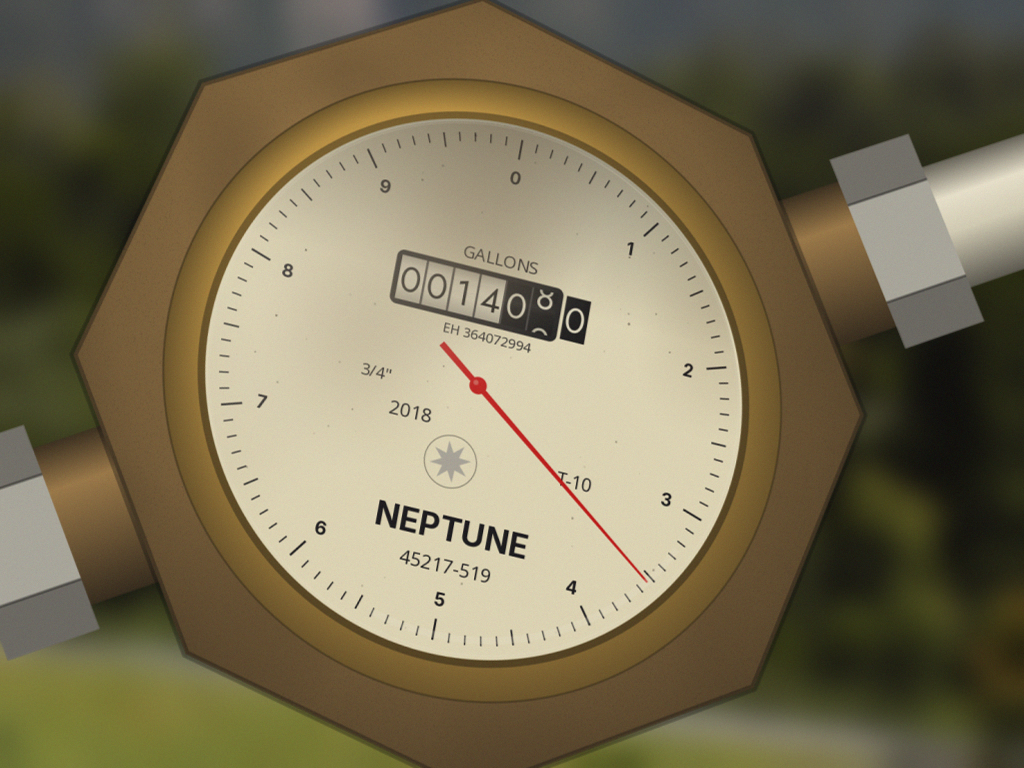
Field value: 14083.5 gal
